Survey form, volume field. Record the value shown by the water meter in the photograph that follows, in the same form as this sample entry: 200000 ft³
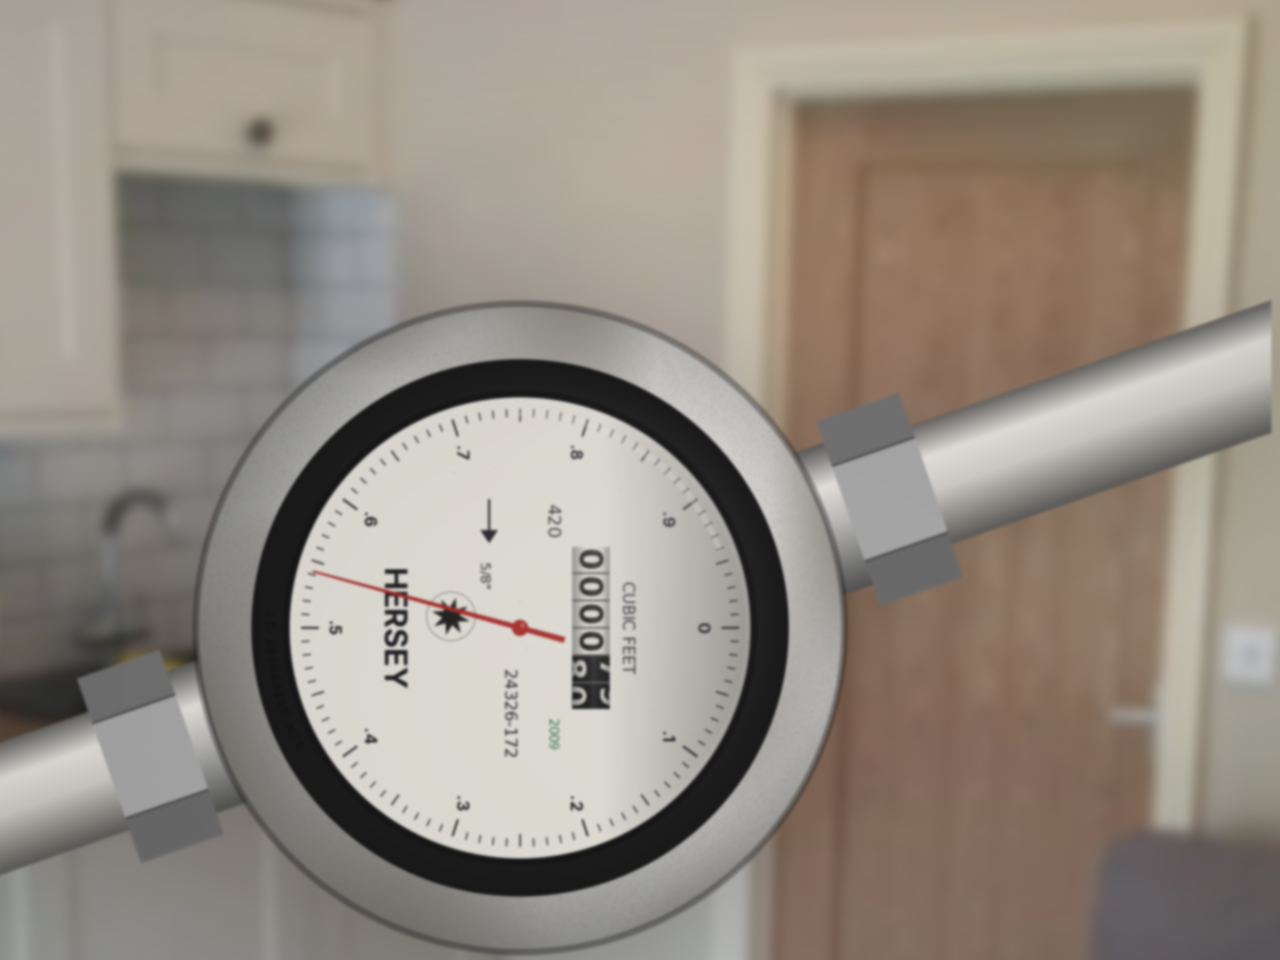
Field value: 79.54 ft³
